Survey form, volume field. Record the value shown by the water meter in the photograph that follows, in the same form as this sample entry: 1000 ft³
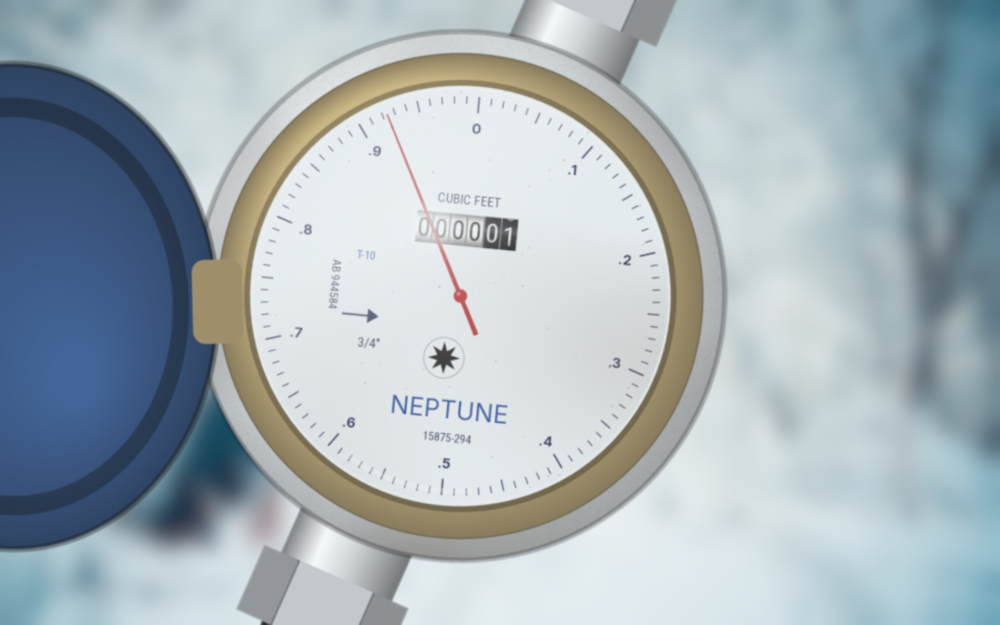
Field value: 0.92 ft³
